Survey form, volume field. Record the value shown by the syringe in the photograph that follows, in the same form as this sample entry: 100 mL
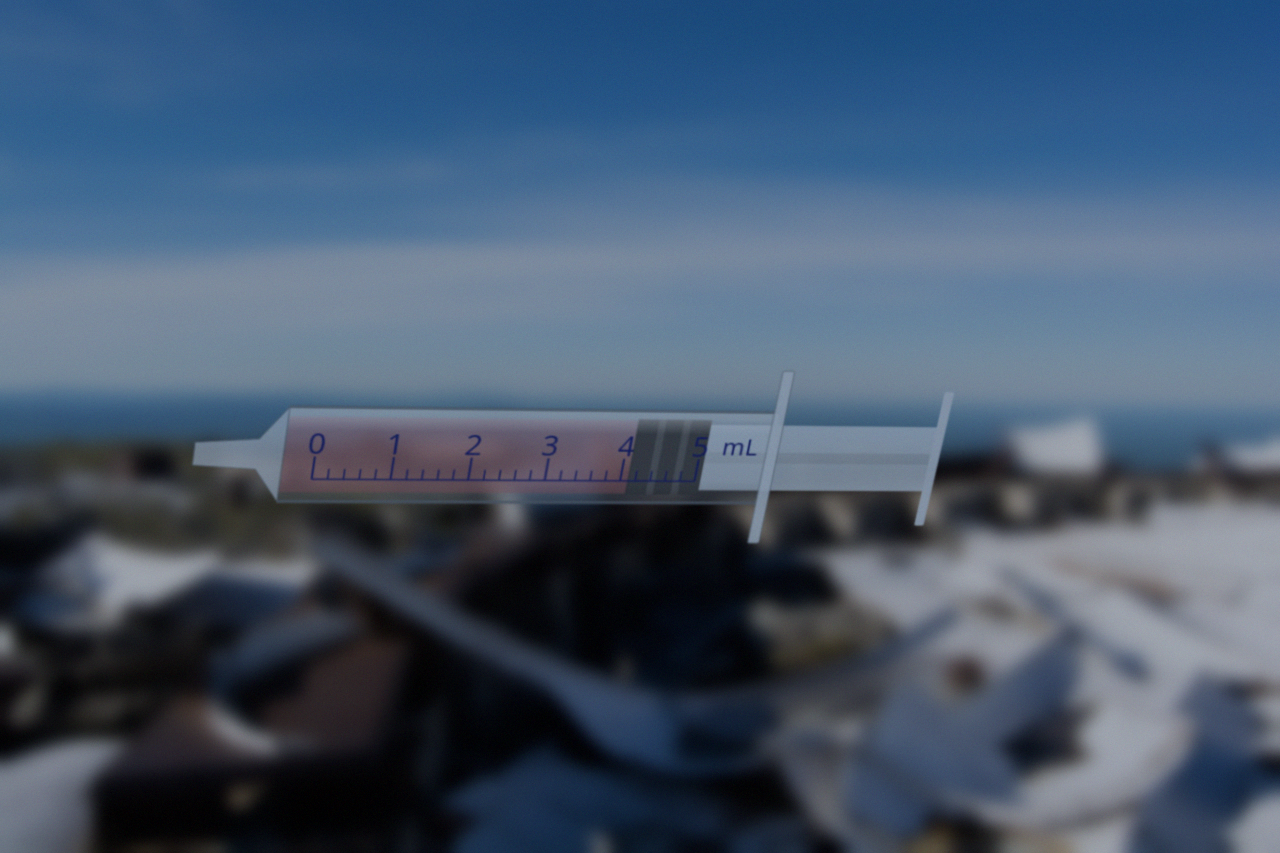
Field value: 4.1 mL
